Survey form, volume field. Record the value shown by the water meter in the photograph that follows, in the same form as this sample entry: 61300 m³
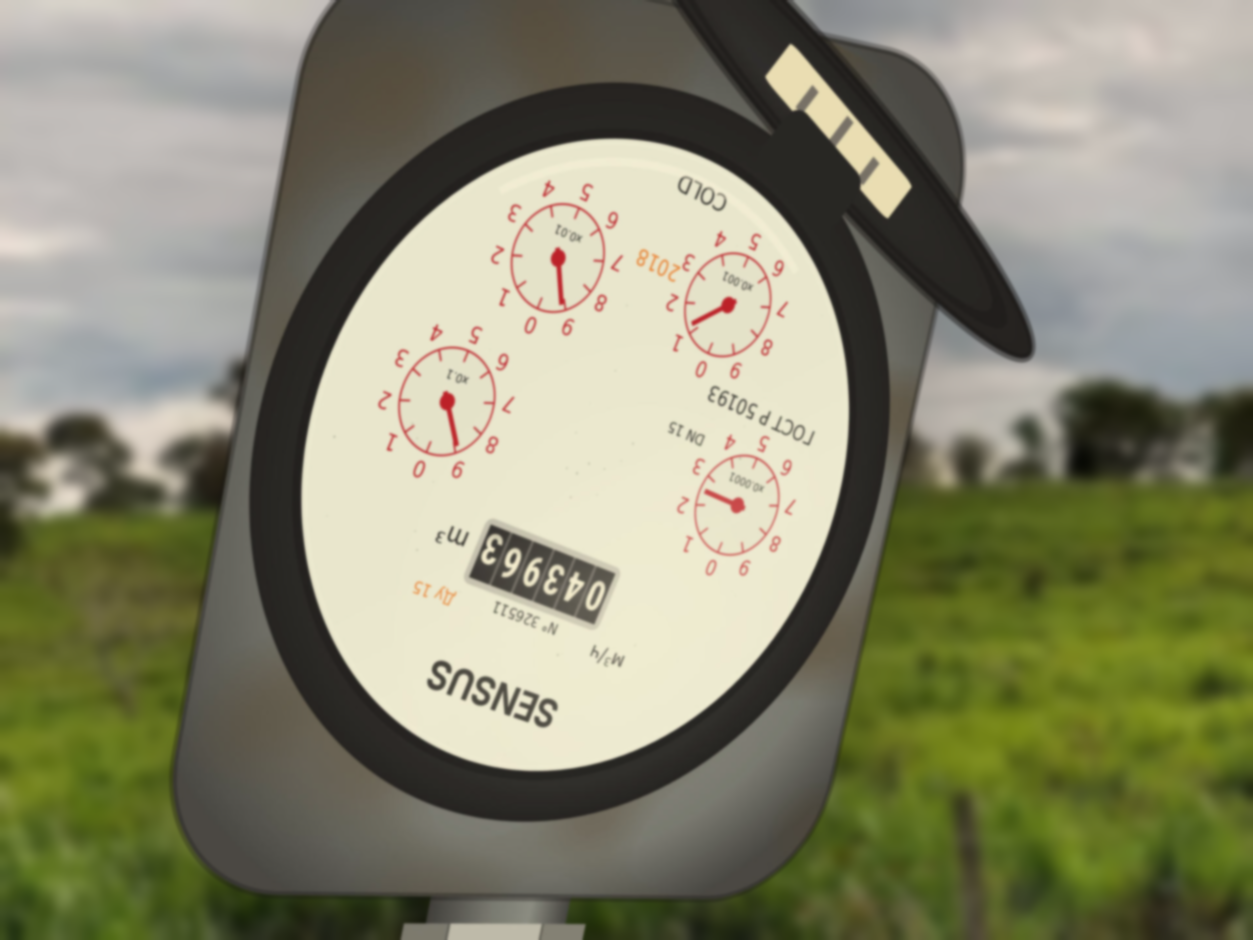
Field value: 43962.8912 m³
